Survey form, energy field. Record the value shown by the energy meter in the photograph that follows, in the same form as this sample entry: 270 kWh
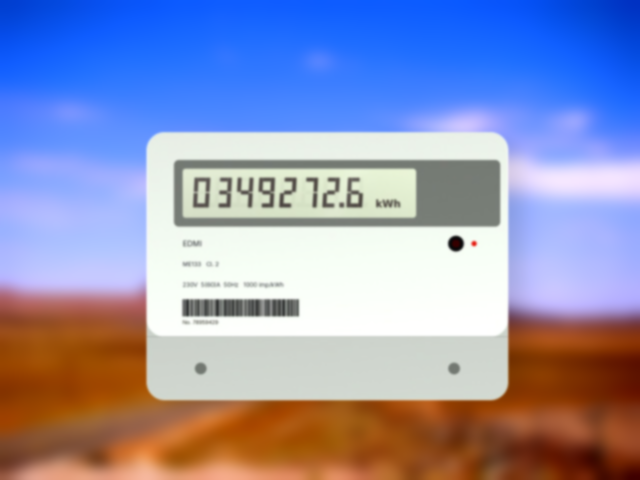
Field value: 349272.6 kWh
